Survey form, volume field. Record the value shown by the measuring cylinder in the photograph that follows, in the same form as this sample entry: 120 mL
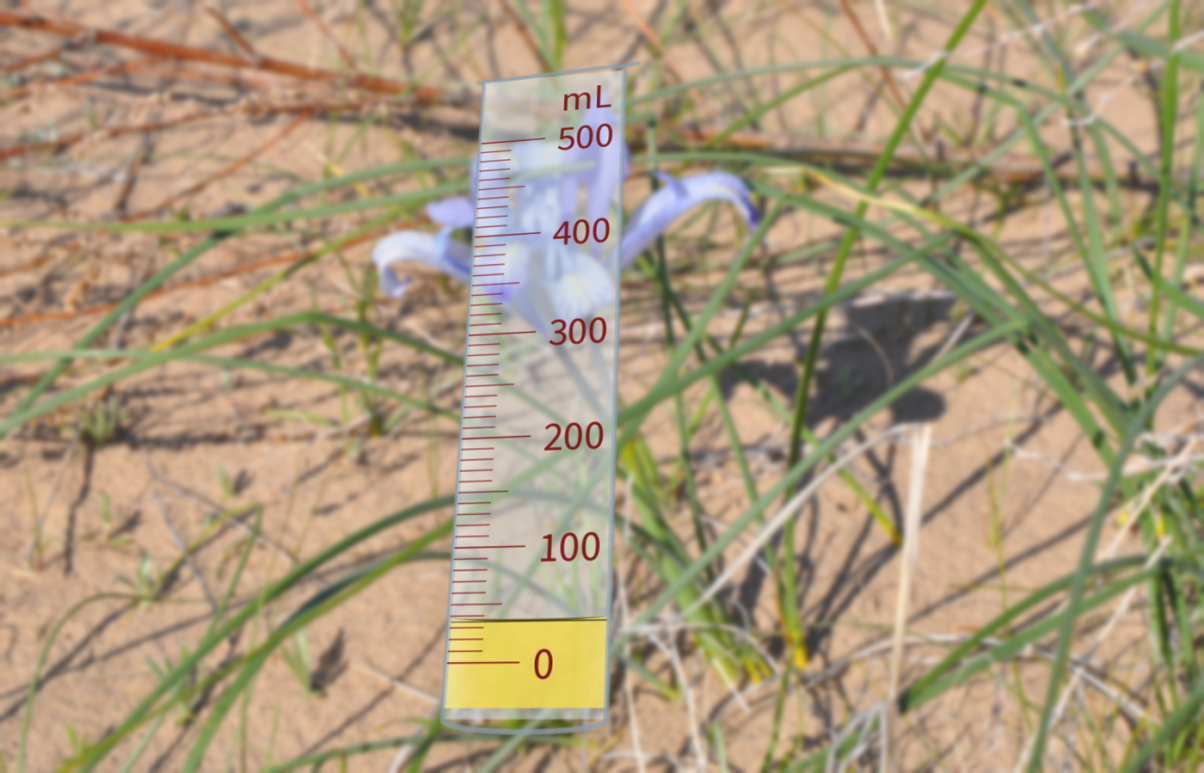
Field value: 35 mL
